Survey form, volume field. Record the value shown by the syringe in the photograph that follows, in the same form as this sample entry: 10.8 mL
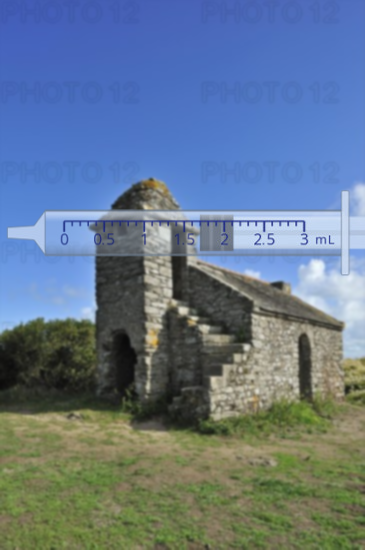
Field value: 1.7 mL
